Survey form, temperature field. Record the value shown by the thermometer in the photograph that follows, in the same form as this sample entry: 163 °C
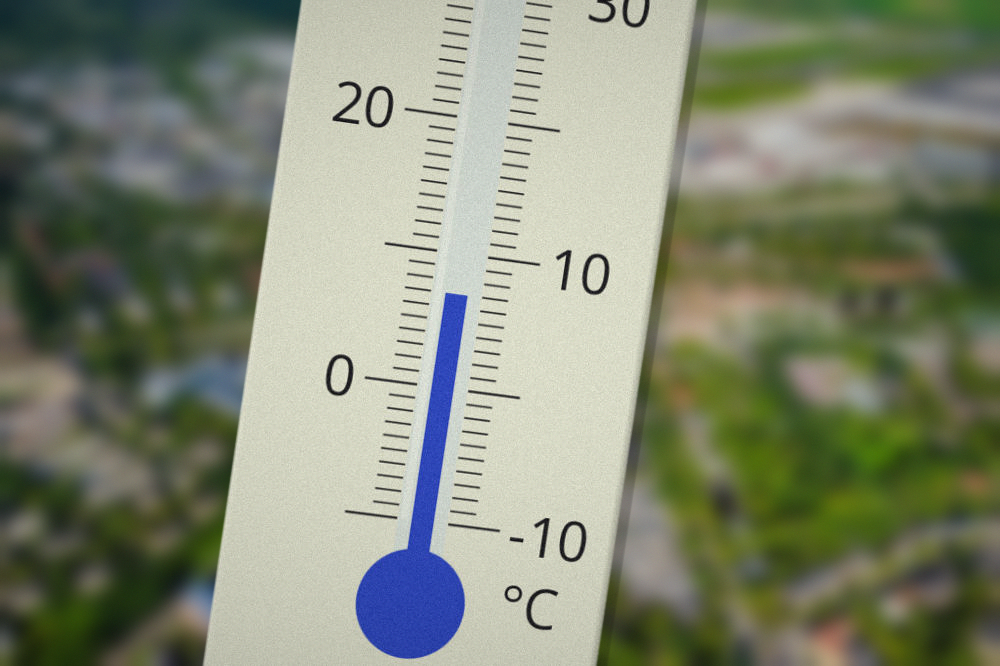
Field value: 7 °C
